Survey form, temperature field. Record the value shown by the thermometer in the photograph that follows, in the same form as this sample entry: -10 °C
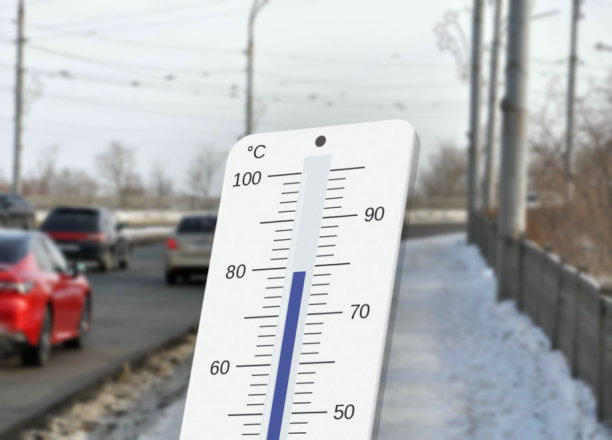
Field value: 79 °C
